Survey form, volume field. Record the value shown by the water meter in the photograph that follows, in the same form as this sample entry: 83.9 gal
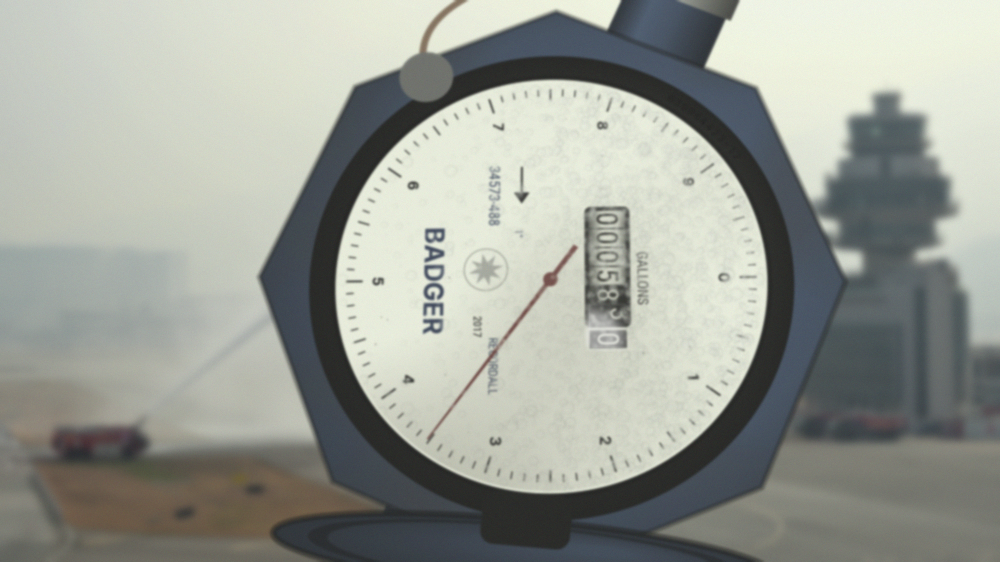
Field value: 5833.5 gal
